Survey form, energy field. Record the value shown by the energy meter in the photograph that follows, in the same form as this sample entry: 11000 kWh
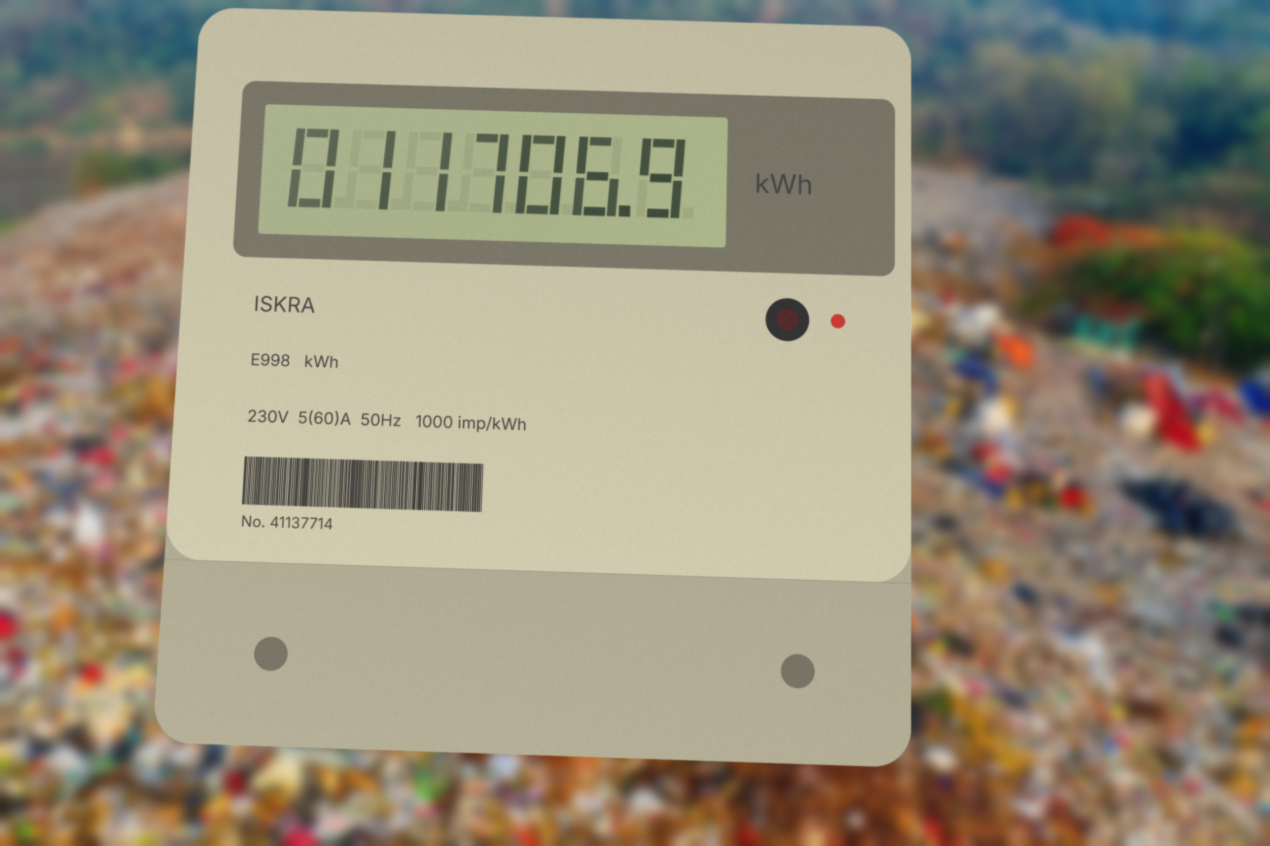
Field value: 11706.9 kWh
